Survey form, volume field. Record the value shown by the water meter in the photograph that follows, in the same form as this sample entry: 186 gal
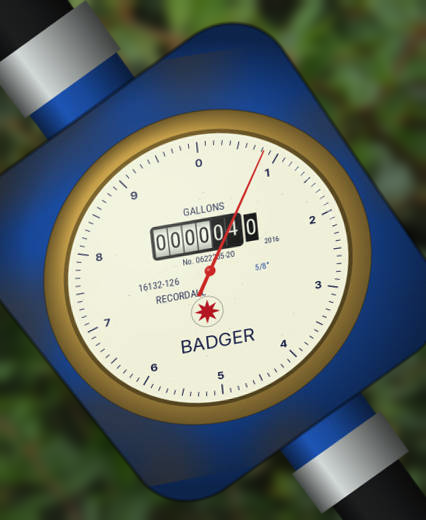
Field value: 40.8 gal
